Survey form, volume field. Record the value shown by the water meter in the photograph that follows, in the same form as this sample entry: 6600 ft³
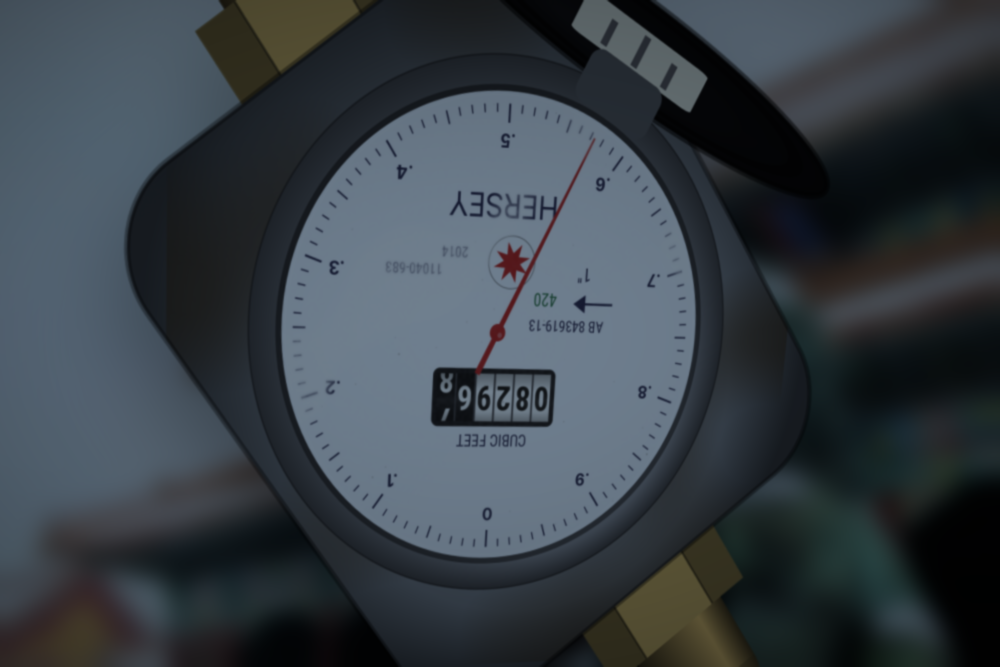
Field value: 82967.57 ft³
